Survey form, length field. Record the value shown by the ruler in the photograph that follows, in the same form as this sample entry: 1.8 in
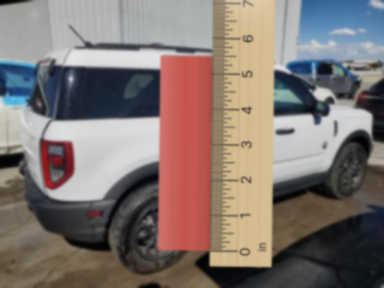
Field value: 5.5 in
